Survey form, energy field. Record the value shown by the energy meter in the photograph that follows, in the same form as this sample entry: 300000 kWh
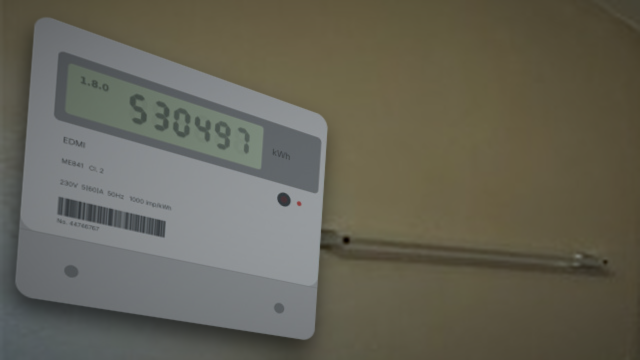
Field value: 530497 kWh
